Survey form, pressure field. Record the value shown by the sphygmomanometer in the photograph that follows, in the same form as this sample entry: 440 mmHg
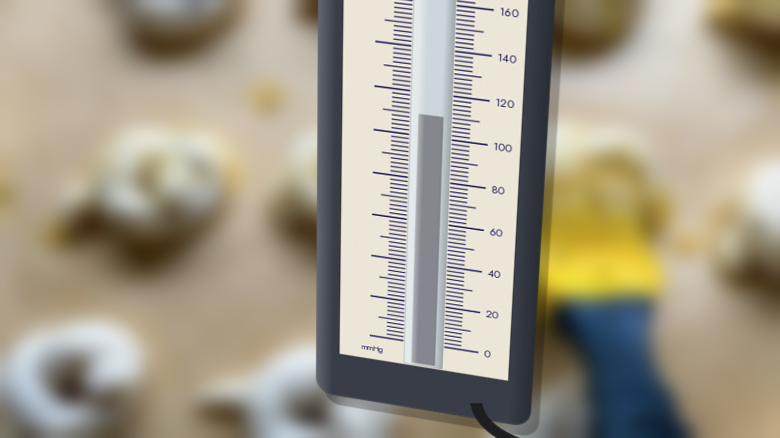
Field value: 110 mmHg
